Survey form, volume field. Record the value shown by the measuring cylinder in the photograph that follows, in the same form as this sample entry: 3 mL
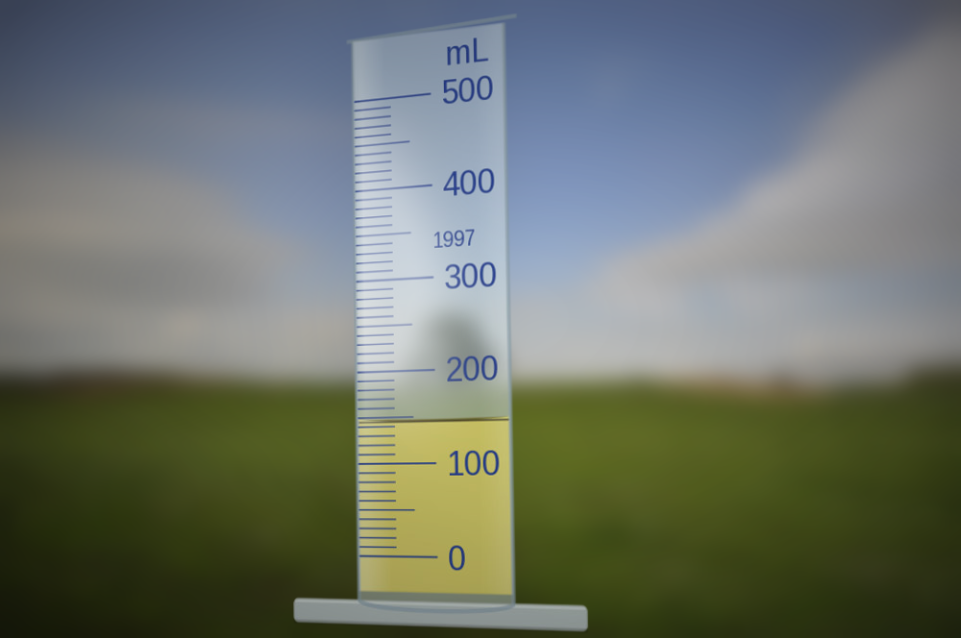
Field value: 145 mL
